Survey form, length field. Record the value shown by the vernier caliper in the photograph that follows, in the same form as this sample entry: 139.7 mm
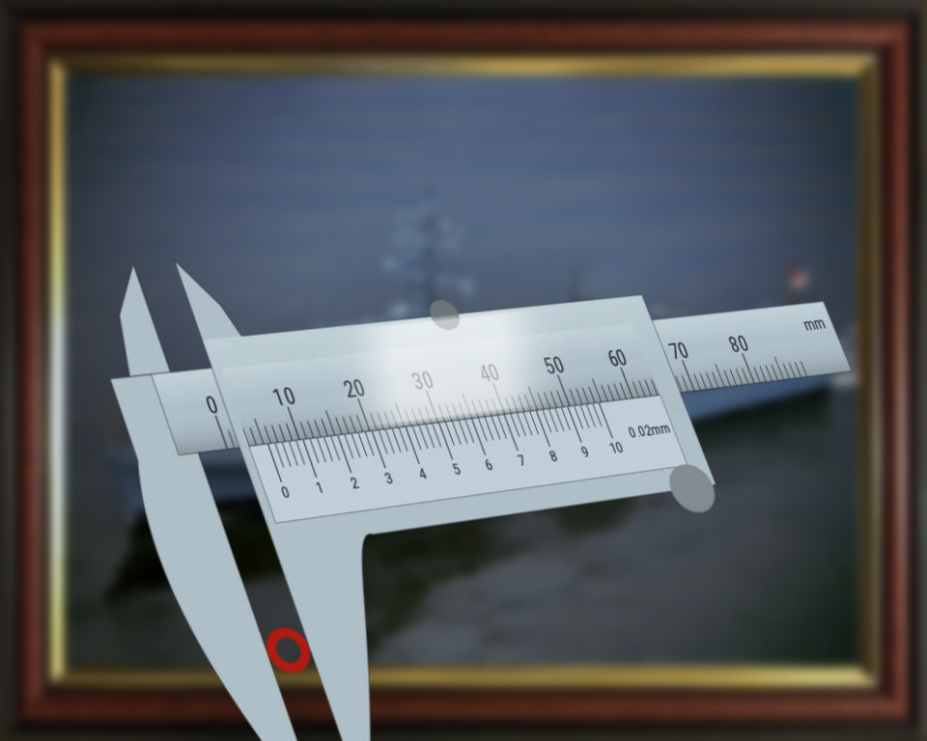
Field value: 5.6 mm
